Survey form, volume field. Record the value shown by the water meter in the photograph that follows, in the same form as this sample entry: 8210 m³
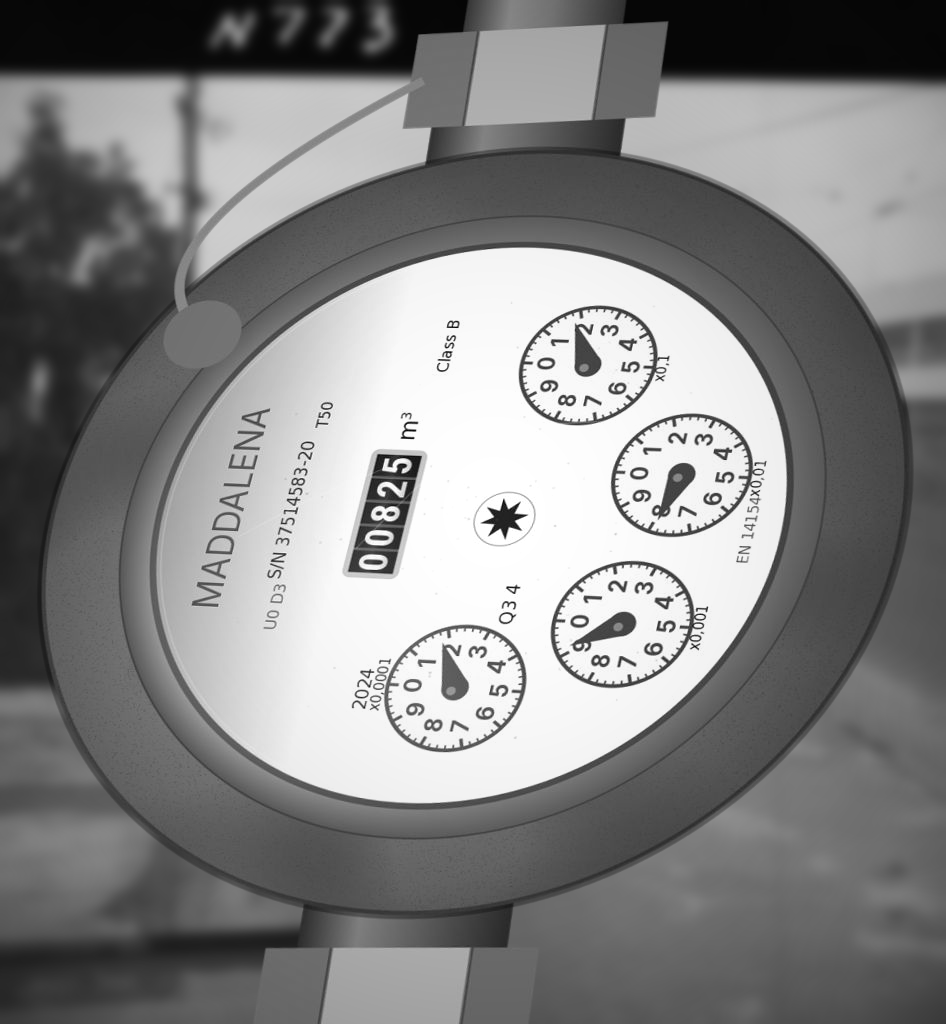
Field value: 825.1791 m³
